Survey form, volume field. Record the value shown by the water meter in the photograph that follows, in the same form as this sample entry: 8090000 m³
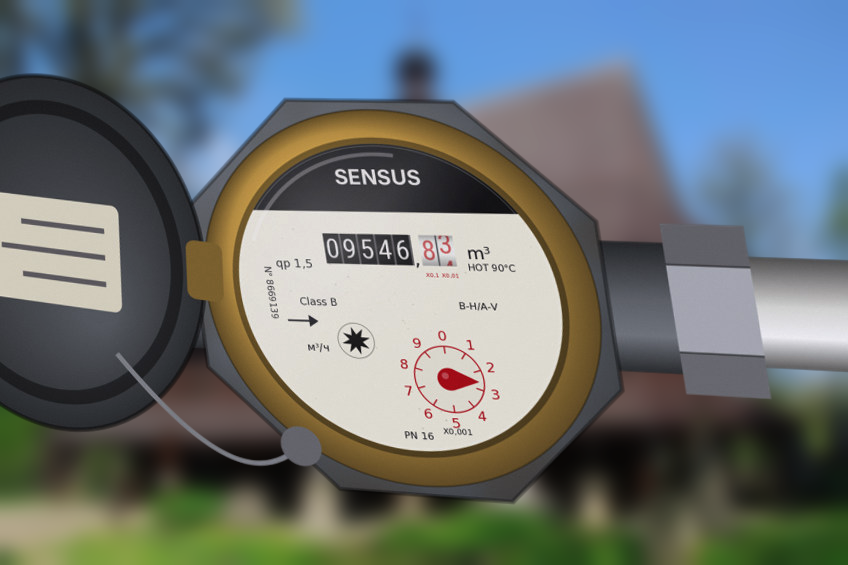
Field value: 9546.832 m³
